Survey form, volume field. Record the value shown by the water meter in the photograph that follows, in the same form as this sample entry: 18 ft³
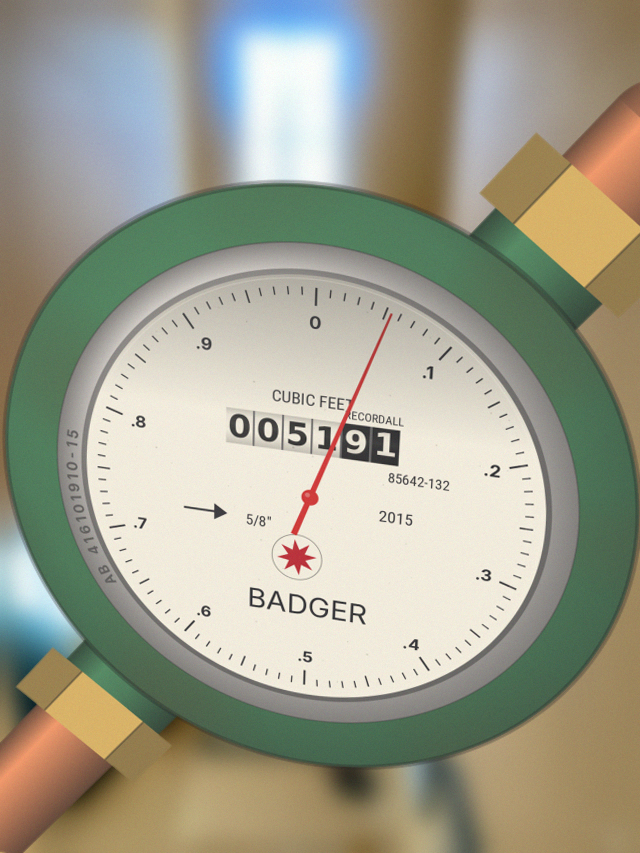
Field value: 5191.05 ft³
